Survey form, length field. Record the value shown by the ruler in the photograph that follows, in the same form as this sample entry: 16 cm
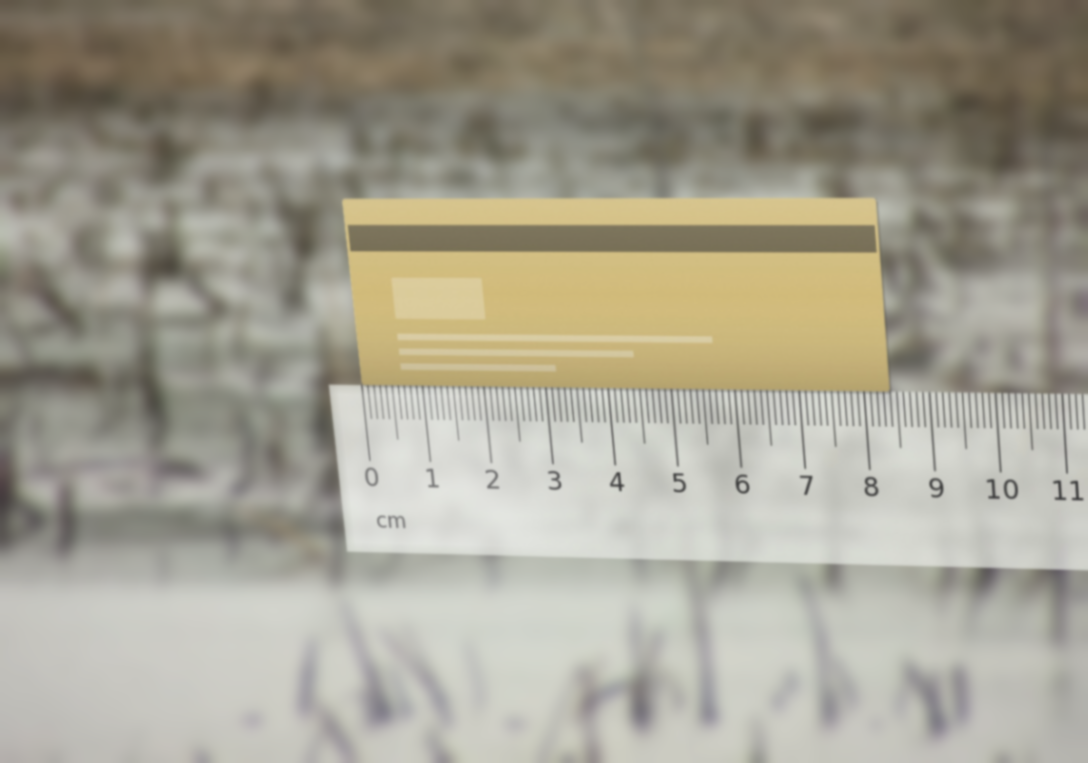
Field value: 8.4 cm
